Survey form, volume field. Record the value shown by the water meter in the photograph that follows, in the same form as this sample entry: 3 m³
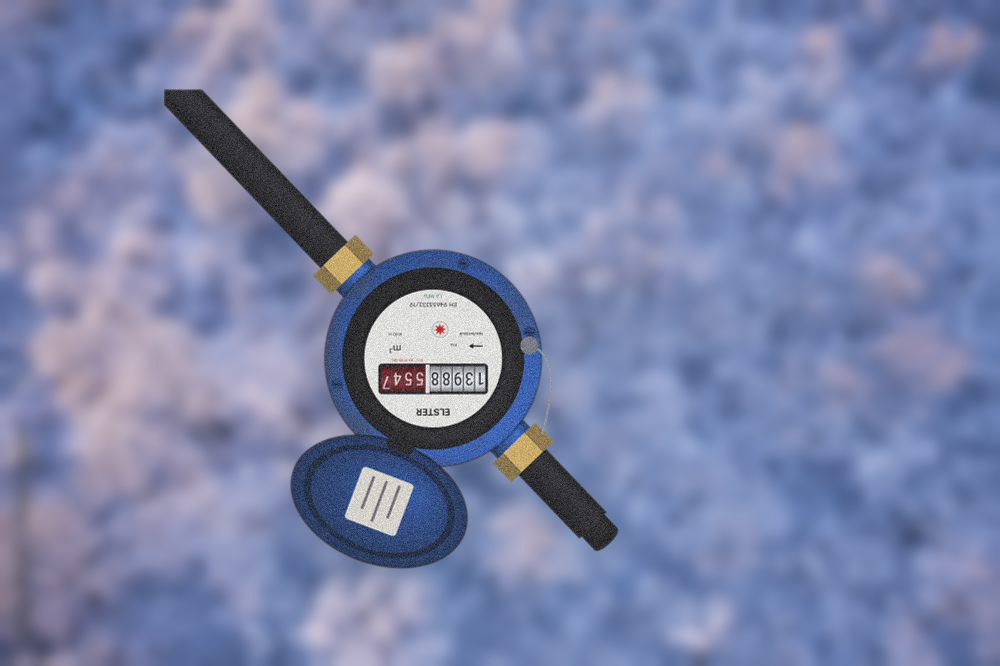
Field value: 13988.5547 m³
